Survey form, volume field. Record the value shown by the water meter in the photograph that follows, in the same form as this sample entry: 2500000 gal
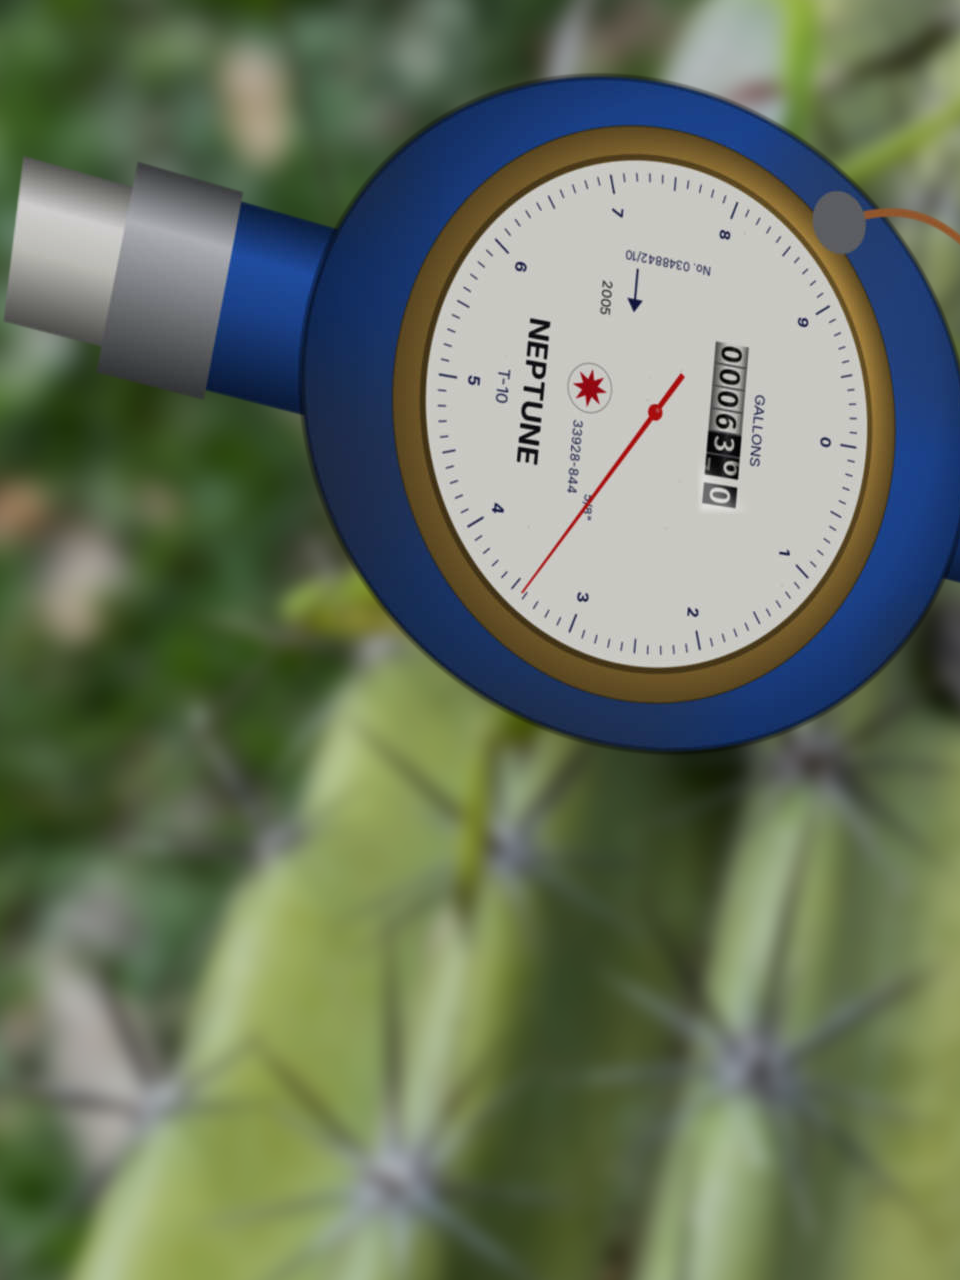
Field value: 6363.4 gal
